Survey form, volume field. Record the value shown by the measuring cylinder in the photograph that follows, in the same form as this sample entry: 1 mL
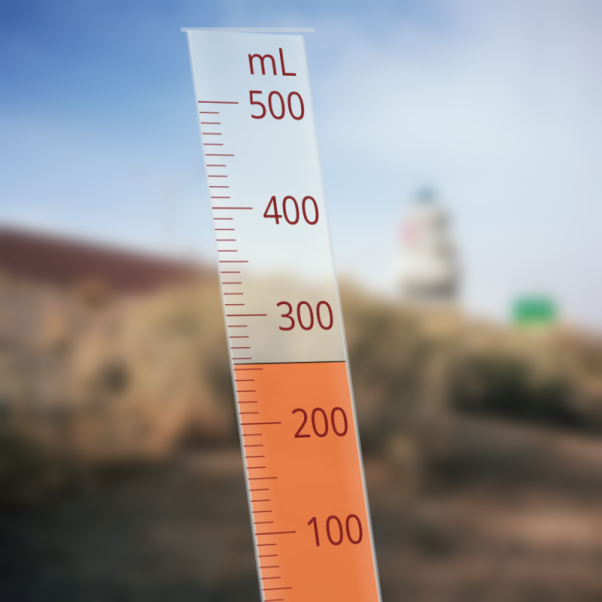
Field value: 255 mL
